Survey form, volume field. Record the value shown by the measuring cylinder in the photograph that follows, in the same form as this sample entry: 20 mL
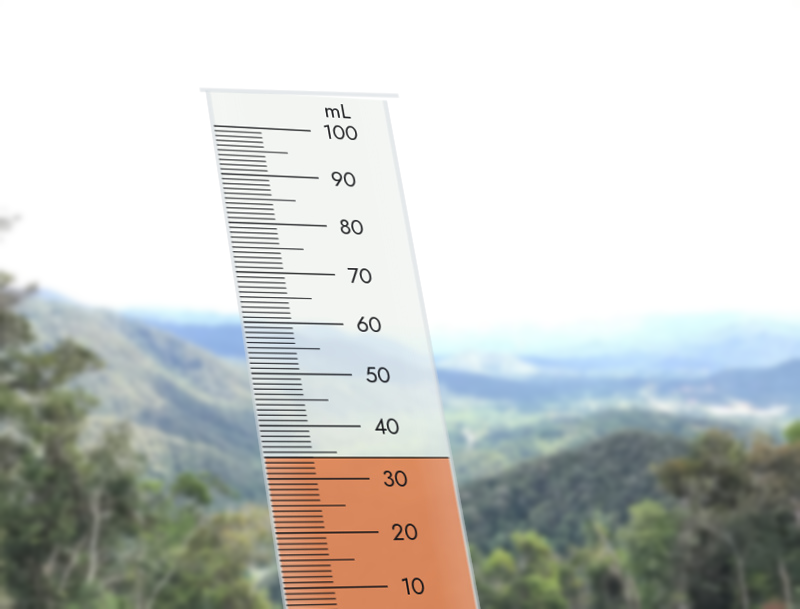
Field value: 34 mL
